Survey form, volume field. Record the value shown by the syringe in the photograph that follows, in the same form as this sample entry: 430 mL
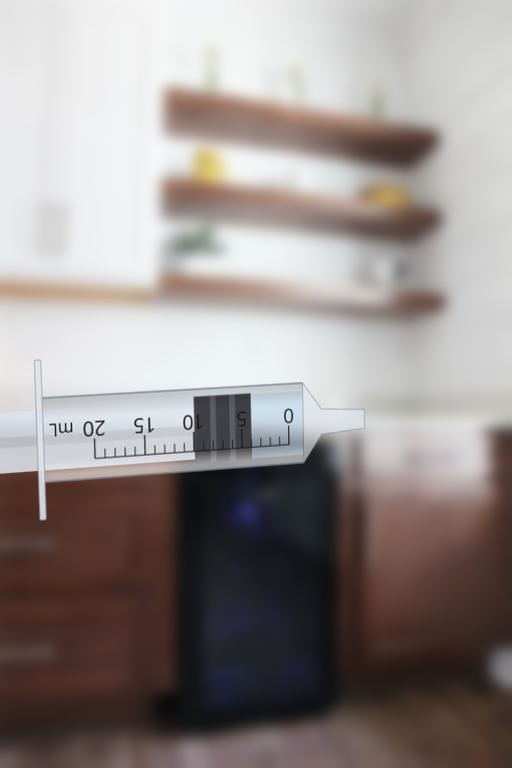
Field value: 4 mL
